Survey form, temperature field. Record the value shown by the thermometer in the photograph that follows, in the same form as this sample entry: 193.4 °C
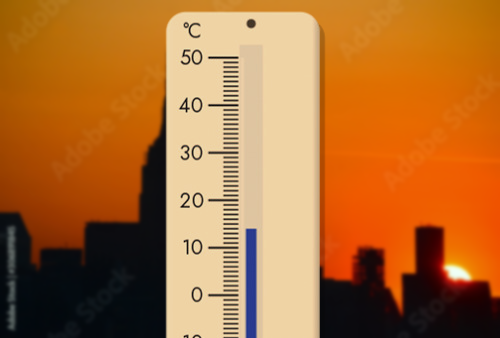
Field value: 14 °C
